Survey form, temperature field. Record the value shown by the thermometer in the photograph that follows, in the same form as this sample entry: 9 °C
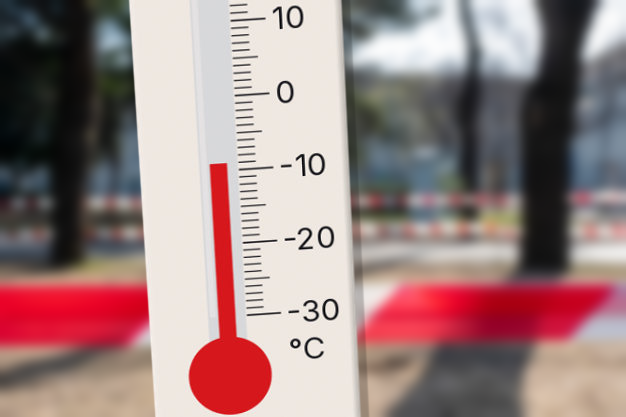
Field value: -9 °C
